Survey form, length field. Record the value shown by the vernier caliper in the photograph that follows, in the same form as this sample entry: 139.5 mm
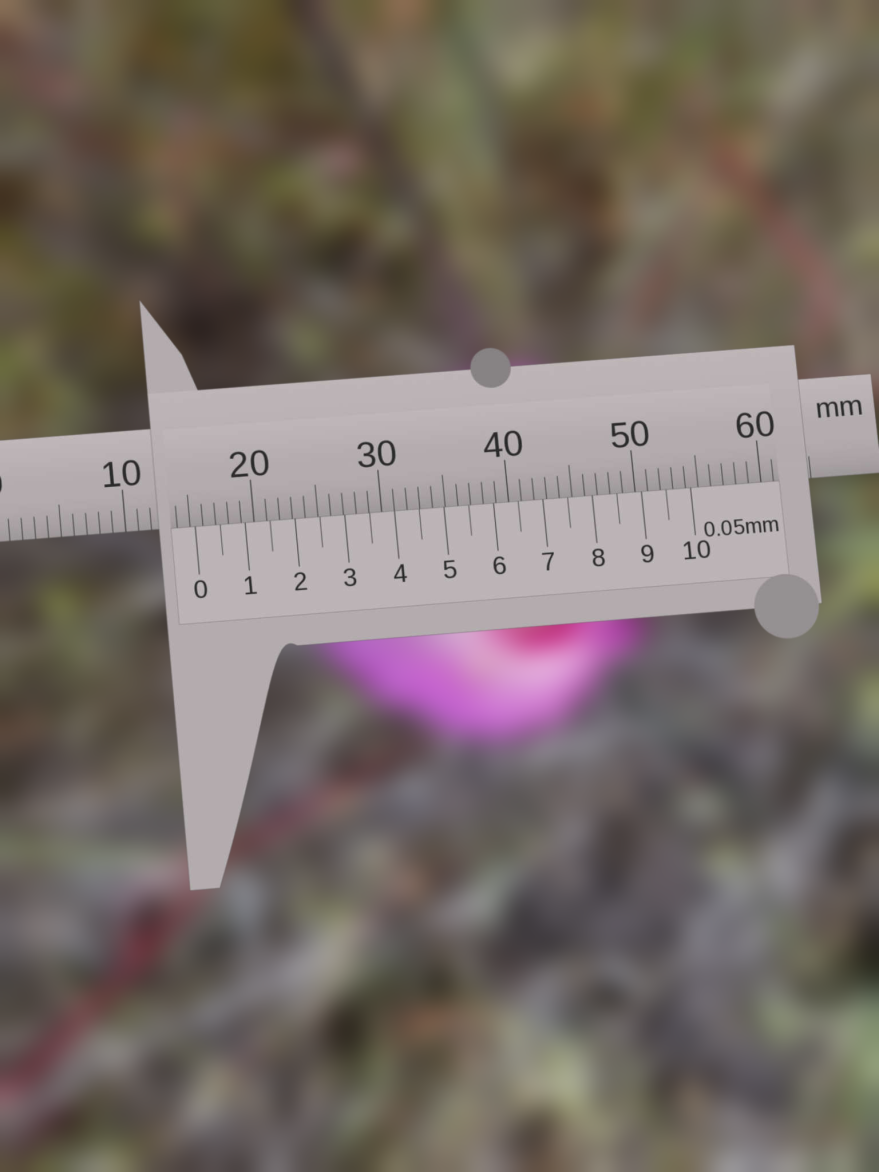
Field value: 15.4 mm
